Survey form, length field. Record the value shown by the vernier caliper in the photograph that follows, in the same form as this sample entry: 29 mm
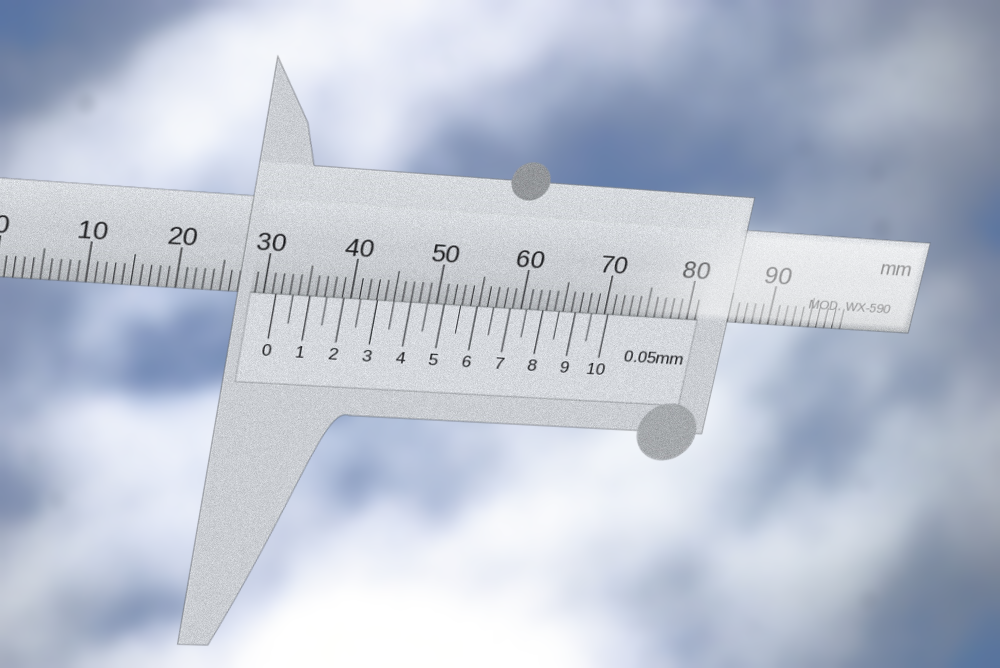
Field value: 31.4 mm
